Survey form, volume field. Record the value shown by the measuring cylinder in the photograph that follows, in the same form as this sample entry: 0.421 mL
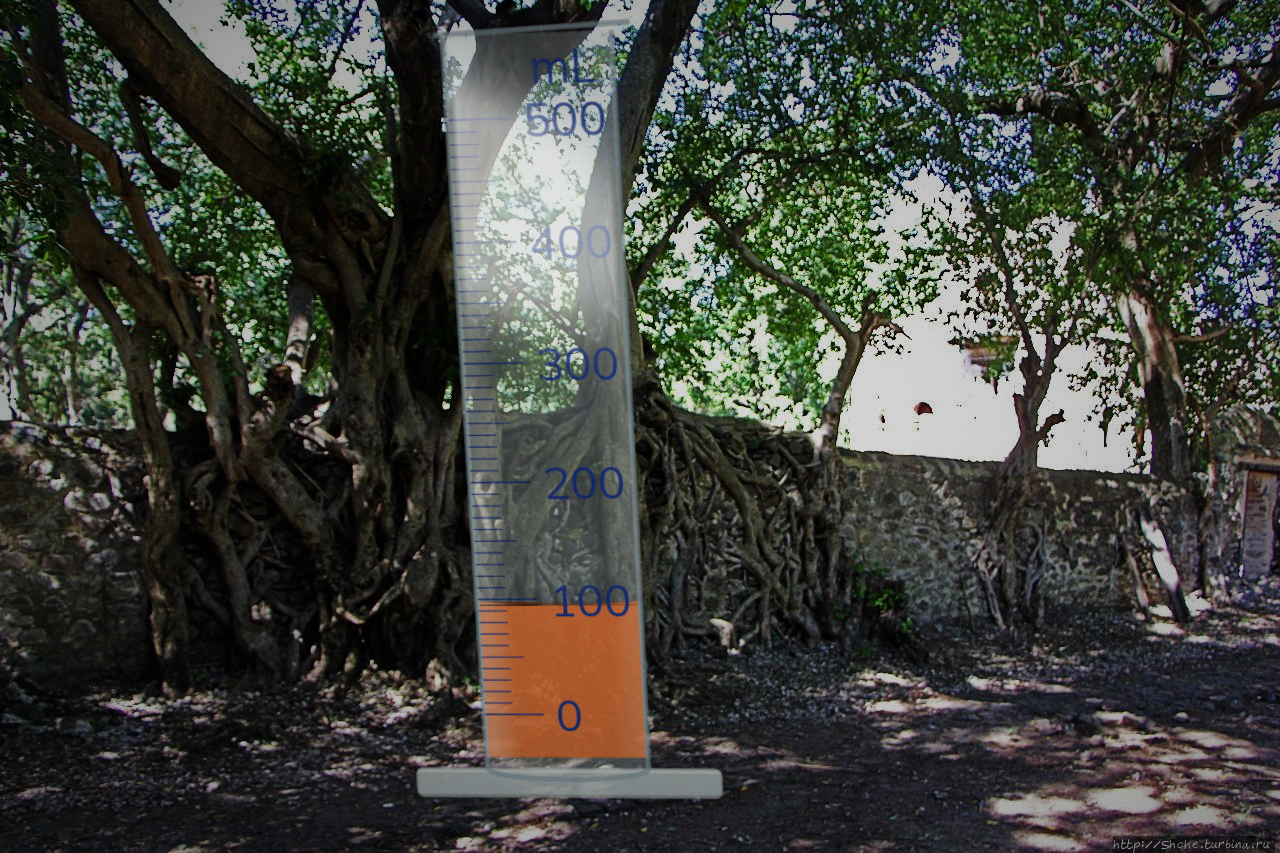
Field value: 95 mL
